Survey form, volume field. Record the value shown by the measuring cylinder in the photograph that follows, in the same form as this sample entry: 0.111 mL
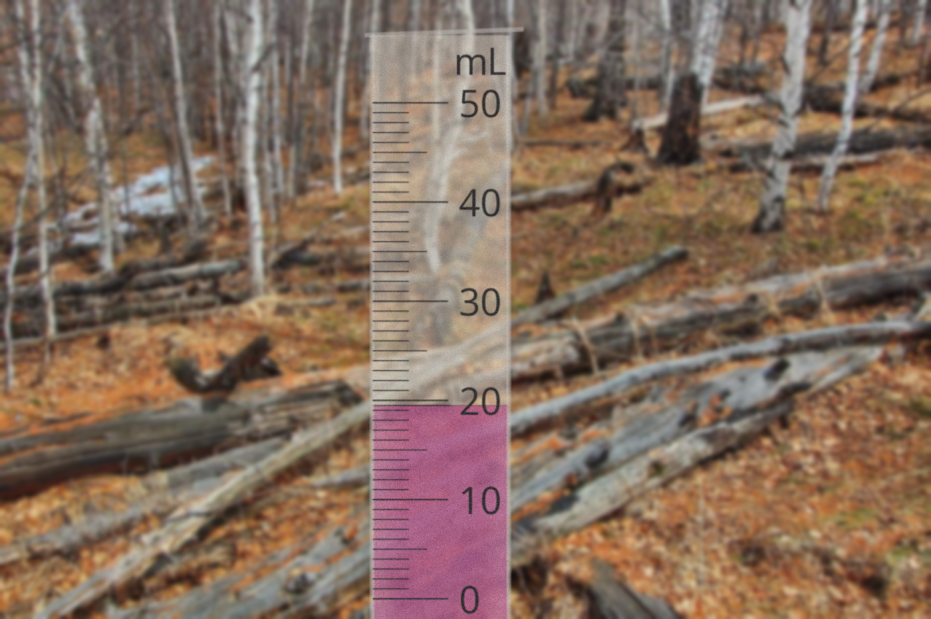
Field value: 19.5 mL
